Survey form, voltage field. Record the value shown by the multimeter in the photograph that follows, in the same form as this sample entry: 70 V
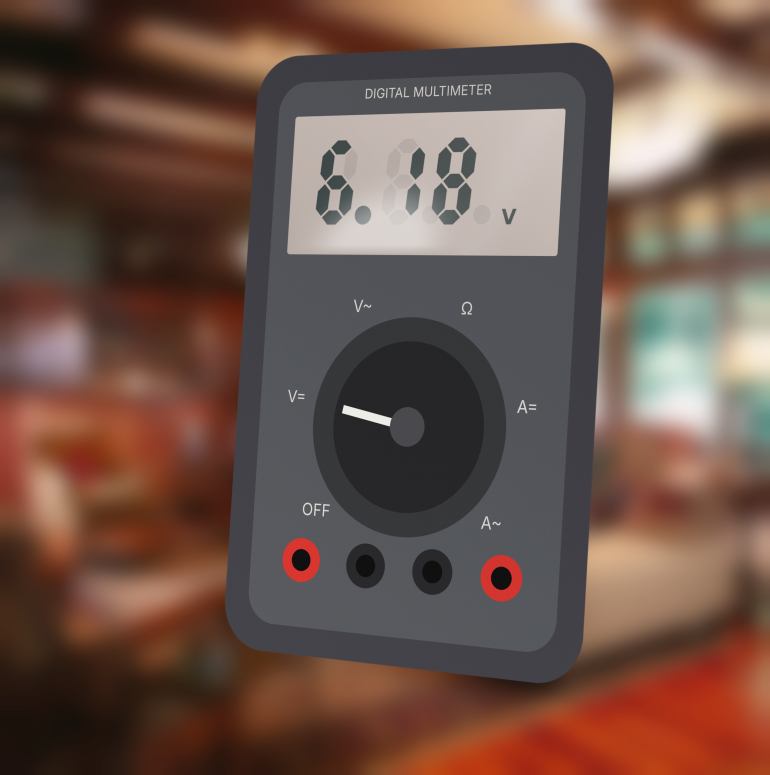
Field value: 6.18 V
